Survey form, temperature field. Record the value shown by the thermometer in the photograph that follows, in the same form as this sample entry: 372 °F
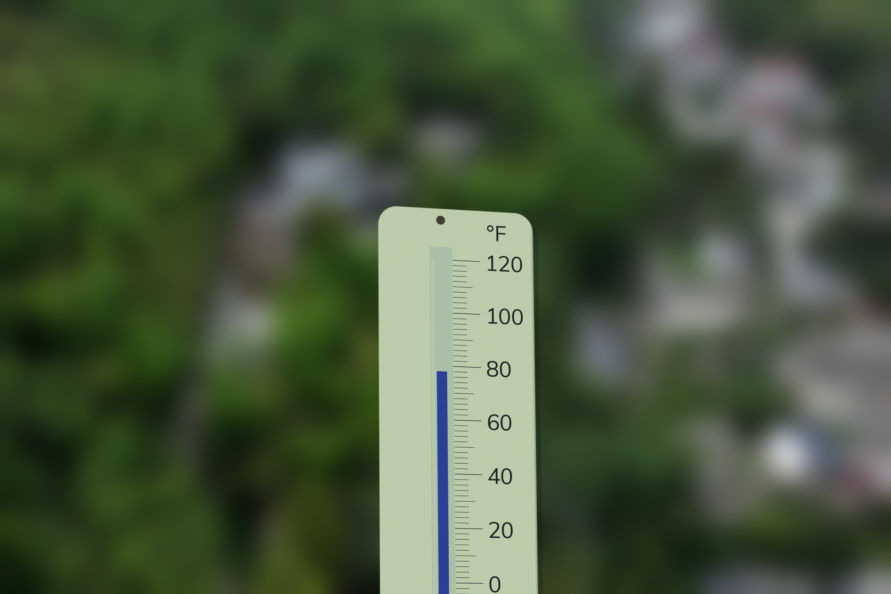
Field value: 78 °F
